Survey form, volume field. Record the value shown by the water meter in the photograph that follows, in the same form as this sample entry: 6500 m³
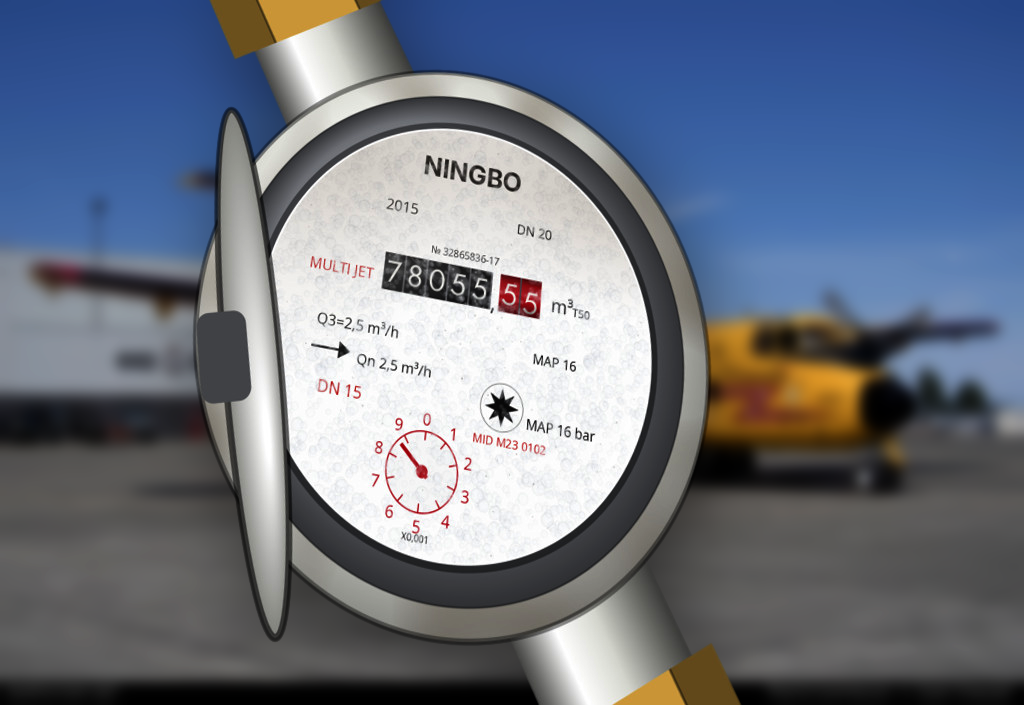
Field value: 78055.548 m³
